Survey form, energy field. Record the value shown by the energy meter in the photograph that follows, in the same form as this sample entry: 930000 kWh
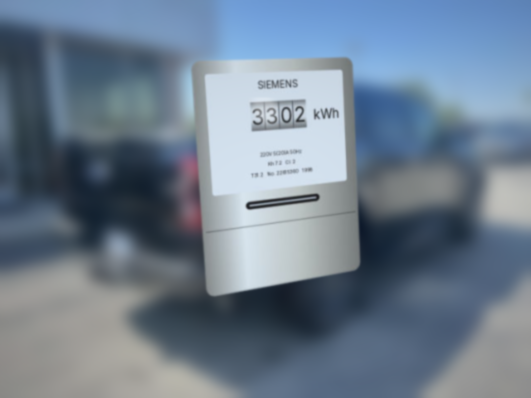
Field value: 3302 kWh
